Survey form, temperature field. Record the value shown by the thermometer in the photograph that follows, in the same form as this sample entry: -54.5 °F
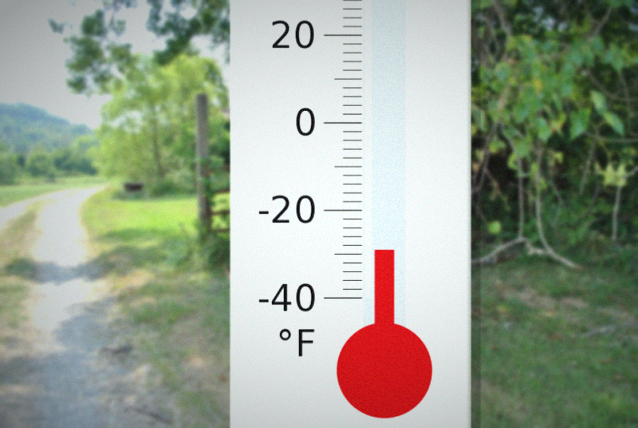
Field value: -29 °F
